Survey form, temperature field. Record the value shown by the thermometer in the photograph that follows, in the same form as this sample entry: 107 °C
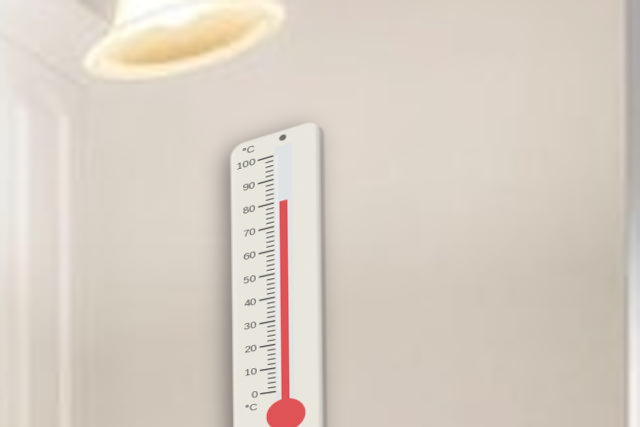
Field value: 80 °C
